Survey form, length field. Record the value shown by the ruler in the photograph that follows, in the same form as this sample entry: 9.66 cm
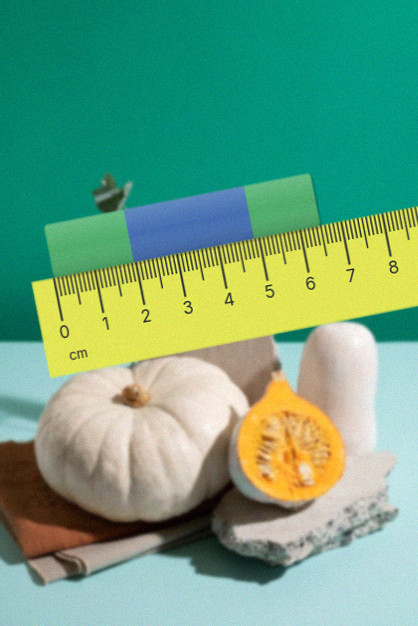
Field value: 6.5 cm
